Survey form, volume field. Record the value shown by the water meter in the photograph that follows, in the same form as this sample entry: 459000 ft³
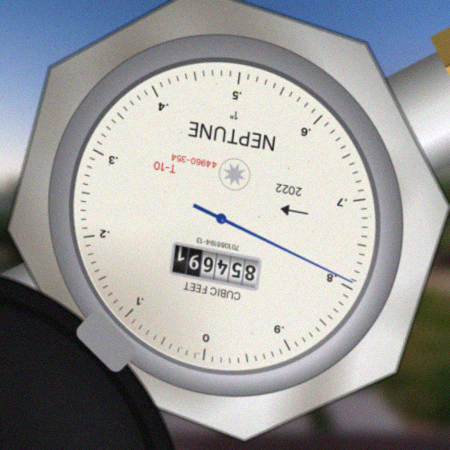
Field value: 854690.79 ft³
